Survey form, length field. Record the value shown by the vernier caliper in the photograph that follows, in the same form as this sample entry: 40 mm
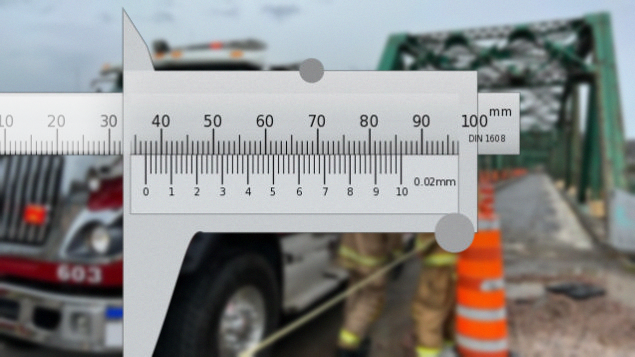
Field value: 37.0 mm
